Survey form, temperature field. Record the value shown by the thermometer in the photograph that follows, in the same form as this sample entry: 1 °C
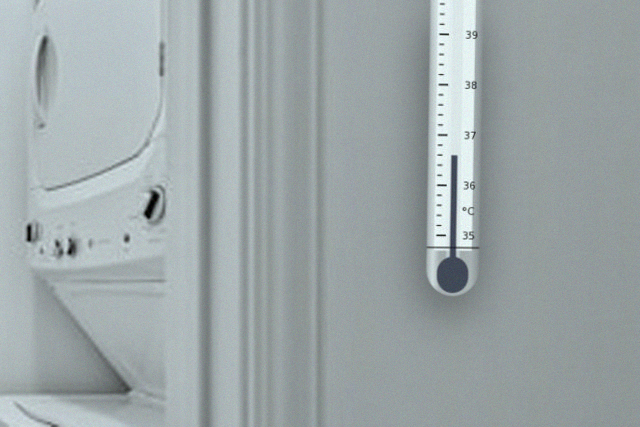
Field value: 36.6 °C
